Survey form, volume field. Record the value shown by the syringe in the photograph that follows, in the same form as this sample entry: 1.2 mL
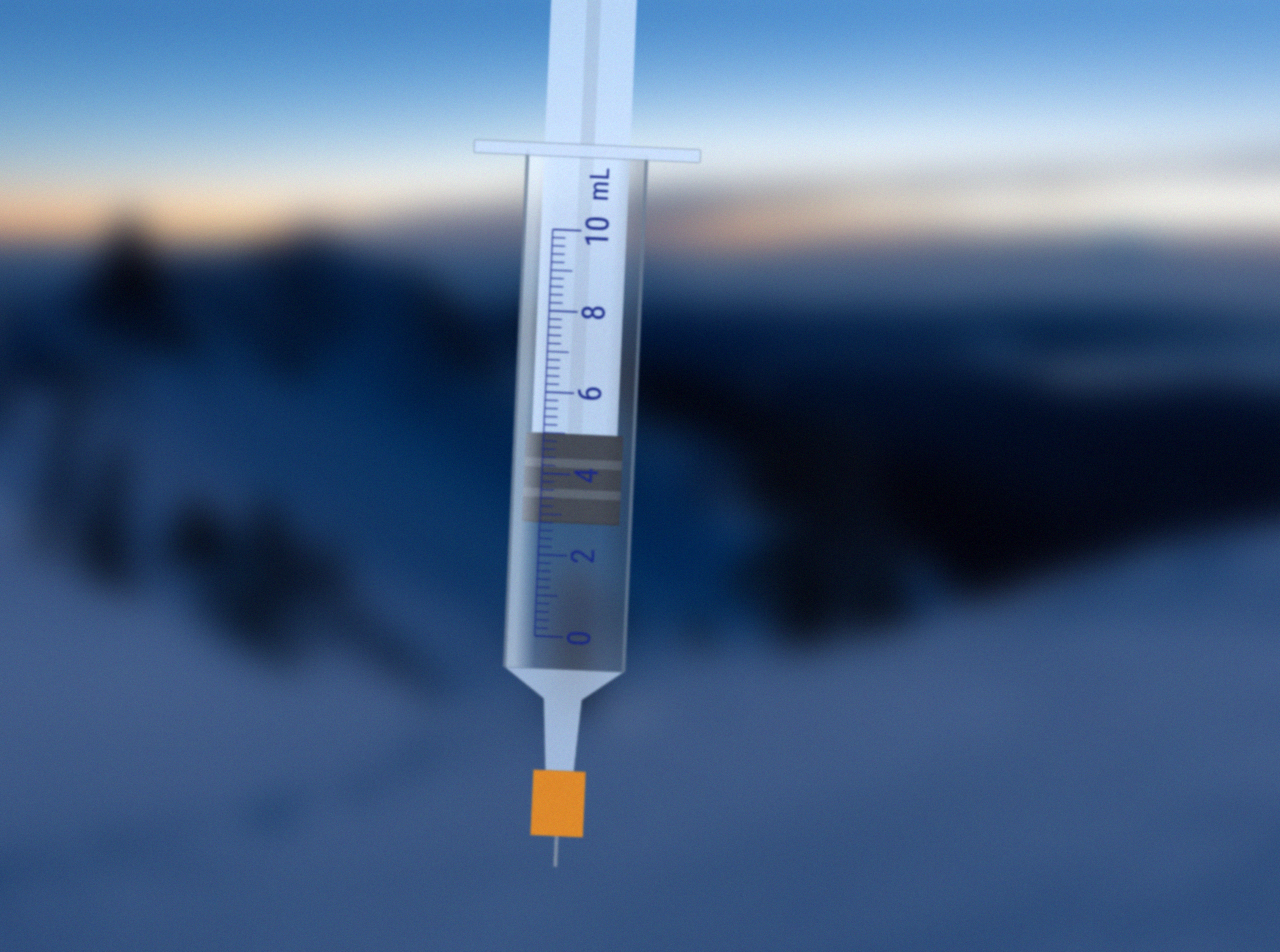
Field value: 2.8 mL
